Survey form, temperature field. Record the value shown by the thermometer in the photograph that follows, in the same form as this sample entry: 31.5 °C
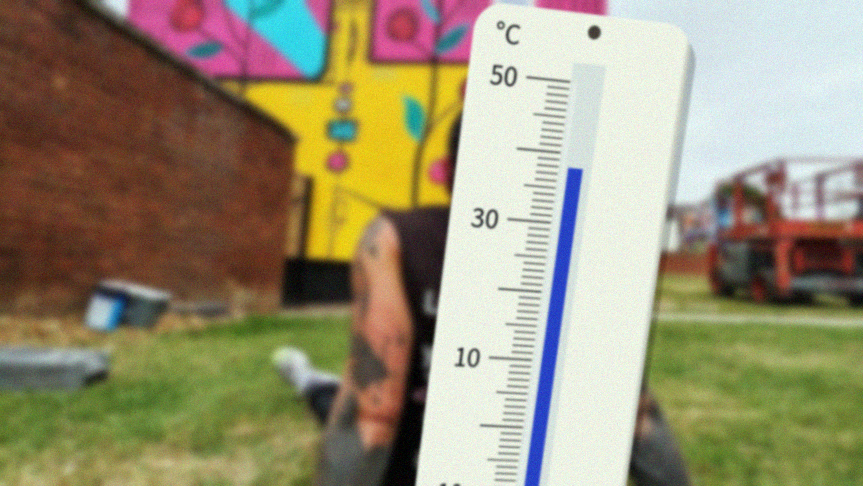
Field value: 38 °C
